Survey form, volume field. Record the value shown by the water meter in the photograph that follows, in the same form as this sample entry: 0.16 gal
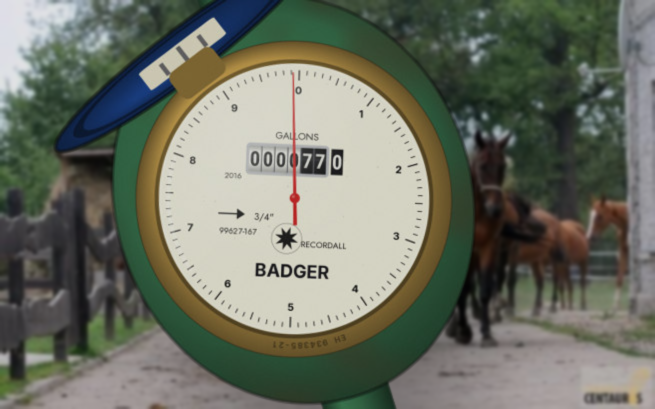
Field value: 769.9 gal
